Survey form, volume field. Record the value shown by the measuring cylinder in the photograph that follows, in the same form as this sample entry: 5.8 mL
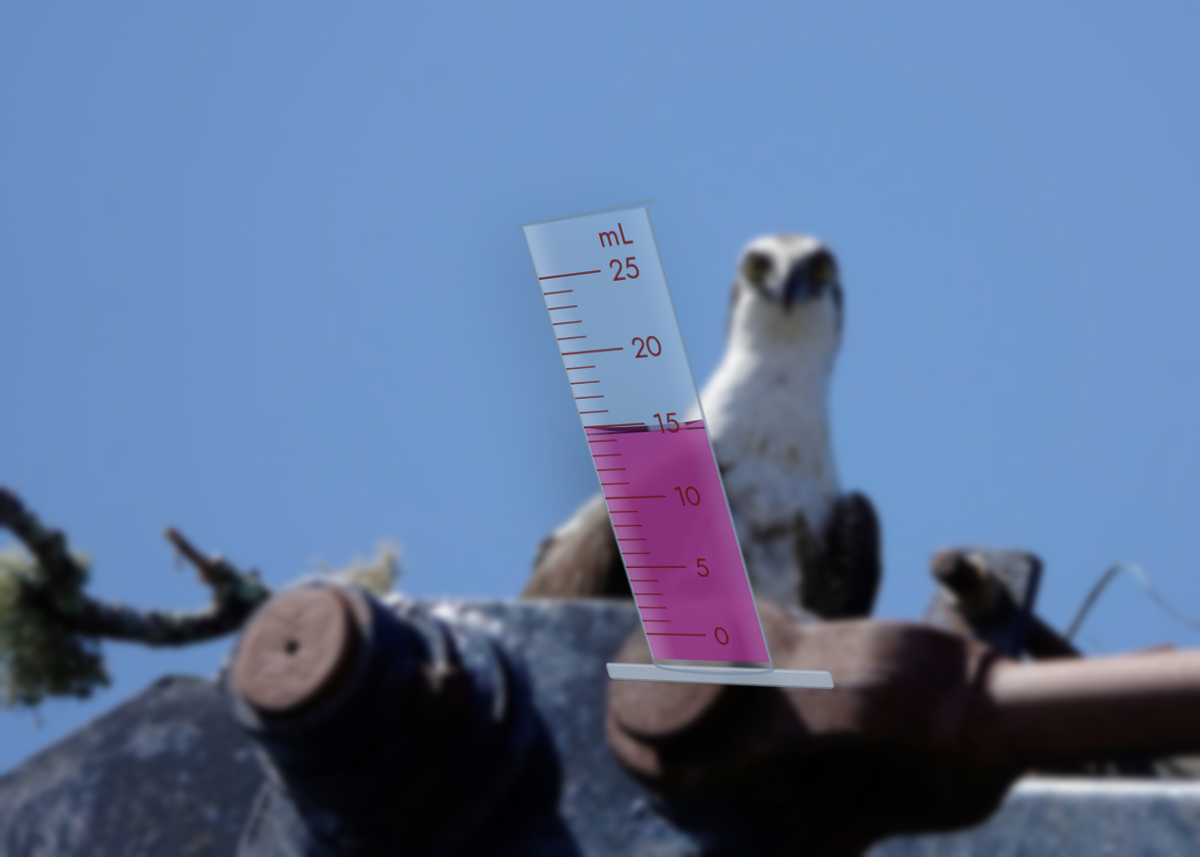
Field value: 14.5 mL
